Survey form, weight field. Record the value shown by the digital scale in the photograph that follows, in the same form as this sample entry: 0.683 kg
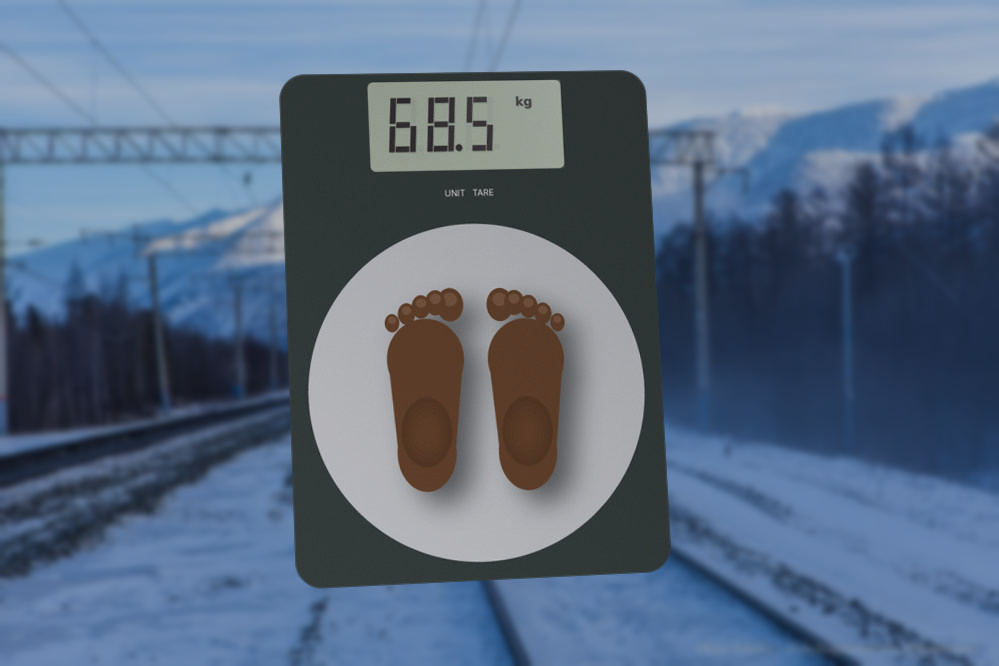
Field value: 68.5 kg
